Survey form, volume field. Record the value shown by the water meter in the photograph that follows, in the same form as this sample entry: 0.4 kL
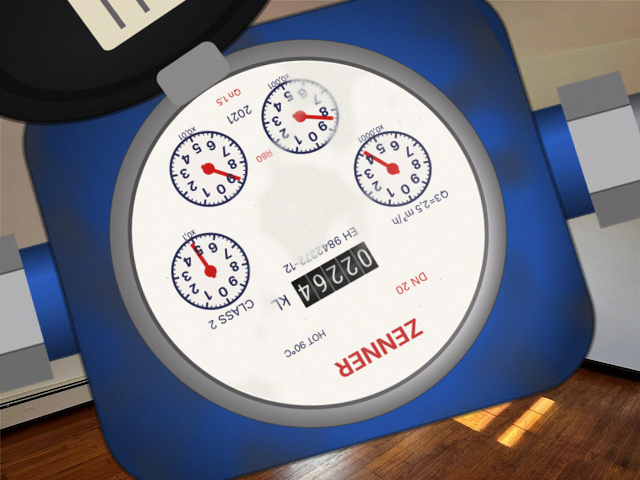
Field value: 2264.4884 kL
